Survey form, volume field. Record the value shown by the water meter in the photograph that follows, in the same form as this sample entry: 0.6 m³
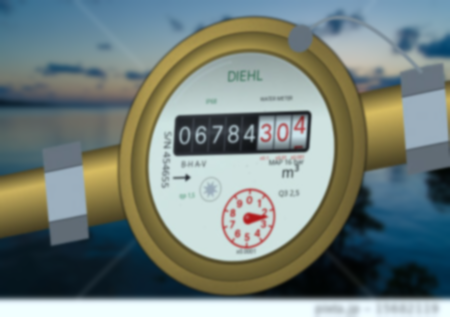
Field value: 6784.3042 m³
